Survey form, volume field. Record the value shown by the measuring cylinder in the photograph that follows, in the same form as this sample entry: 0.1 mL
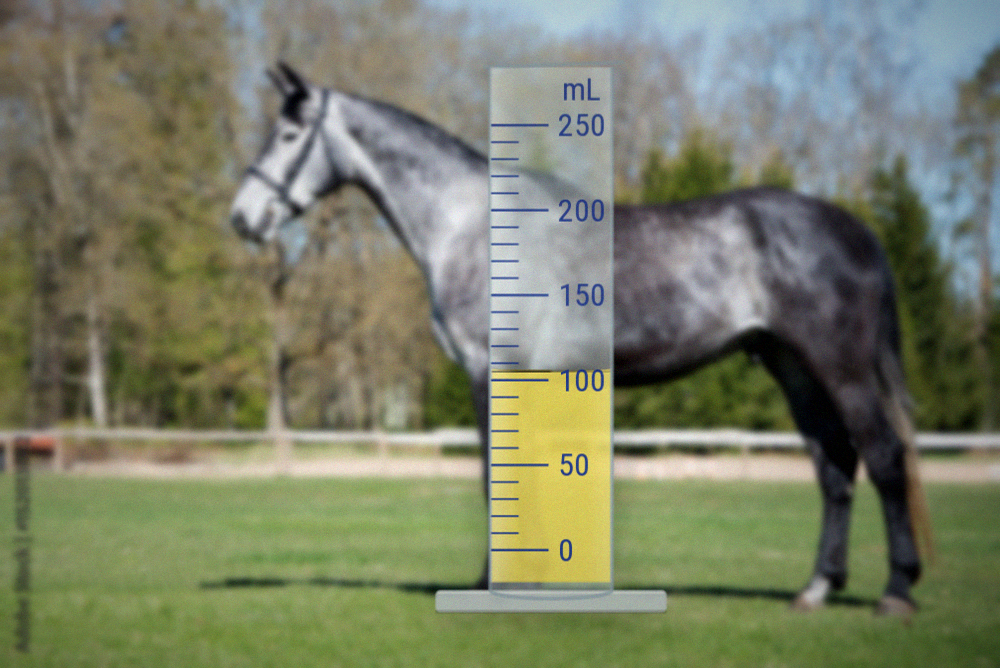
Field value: 105 mL
